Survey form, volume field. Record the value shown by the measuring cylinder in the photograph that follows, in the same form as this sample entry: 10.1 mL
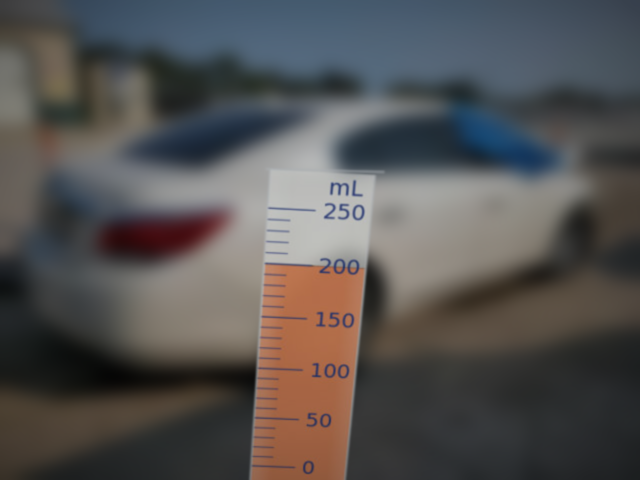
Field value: 200 mL
